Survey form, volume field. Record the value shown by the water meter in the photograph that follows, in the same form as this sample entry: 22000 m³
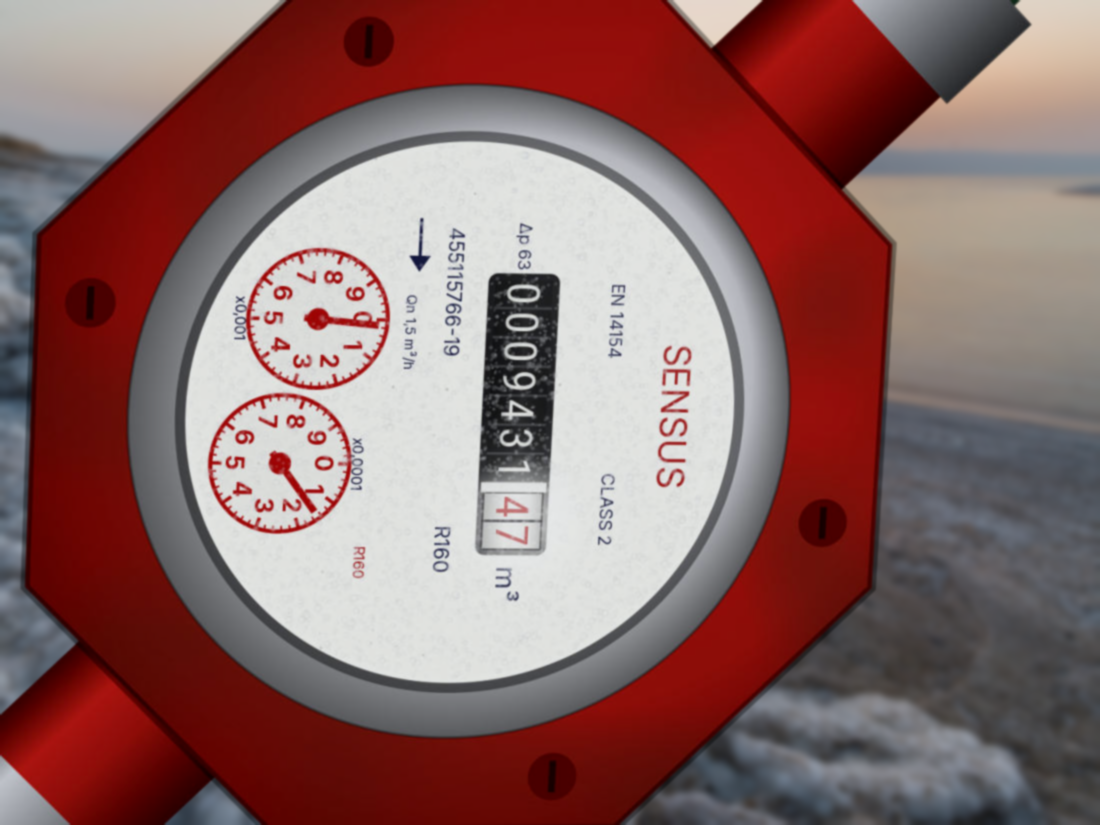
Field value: 9431.4701 m³
